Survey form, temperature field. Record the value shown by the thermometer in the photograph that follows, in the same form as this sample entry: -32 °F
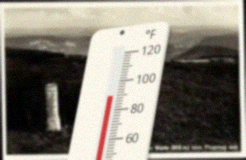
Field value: 90 °F
